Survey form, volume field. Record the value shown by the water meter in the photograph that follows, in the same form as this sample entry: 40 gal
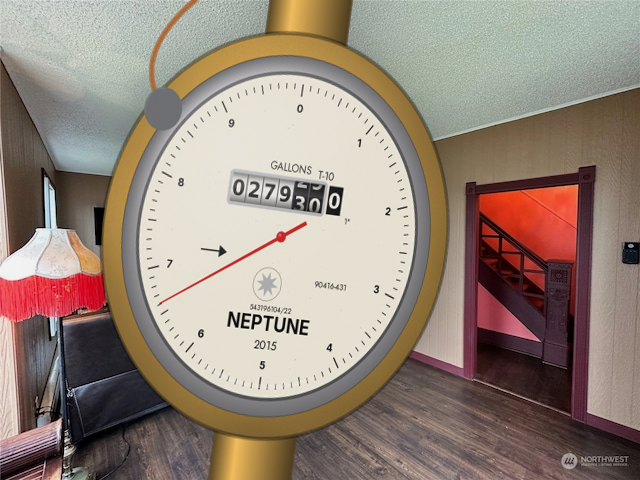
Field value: 279296.6 gal
